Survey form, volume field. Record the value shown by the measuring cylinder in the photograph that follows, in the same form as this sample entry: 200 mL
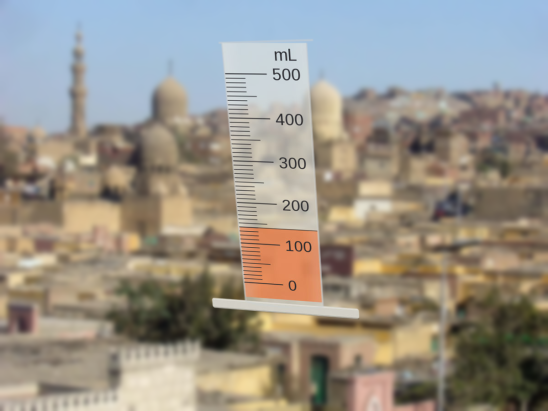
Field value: 140 mL
